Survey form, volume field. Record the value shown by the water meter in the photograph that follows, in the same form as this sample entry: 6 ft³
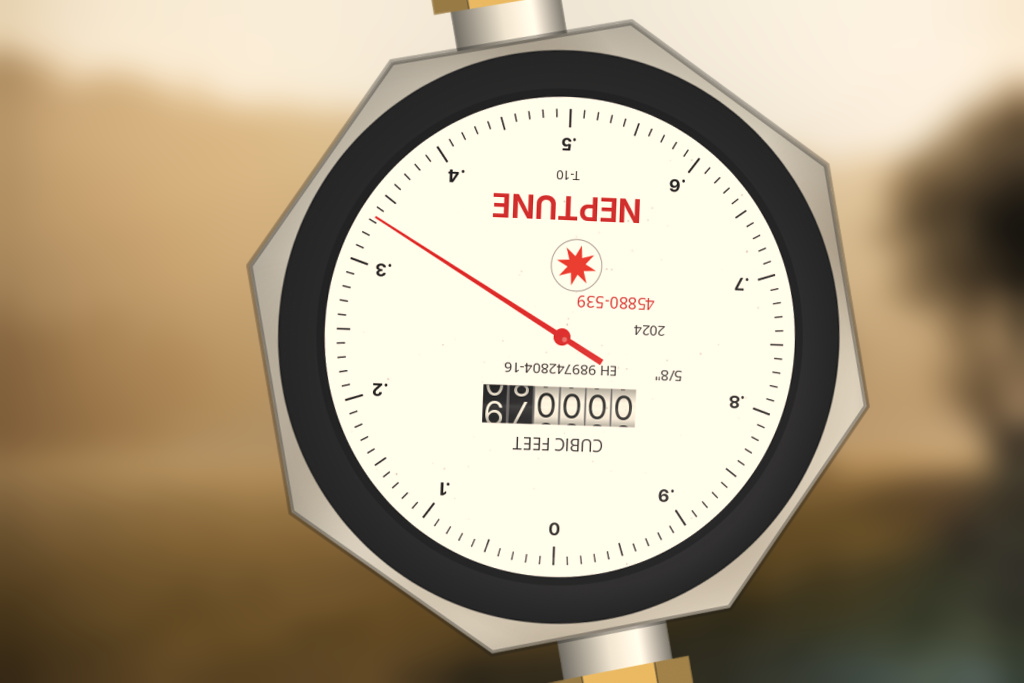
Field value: 79.33 ft³
